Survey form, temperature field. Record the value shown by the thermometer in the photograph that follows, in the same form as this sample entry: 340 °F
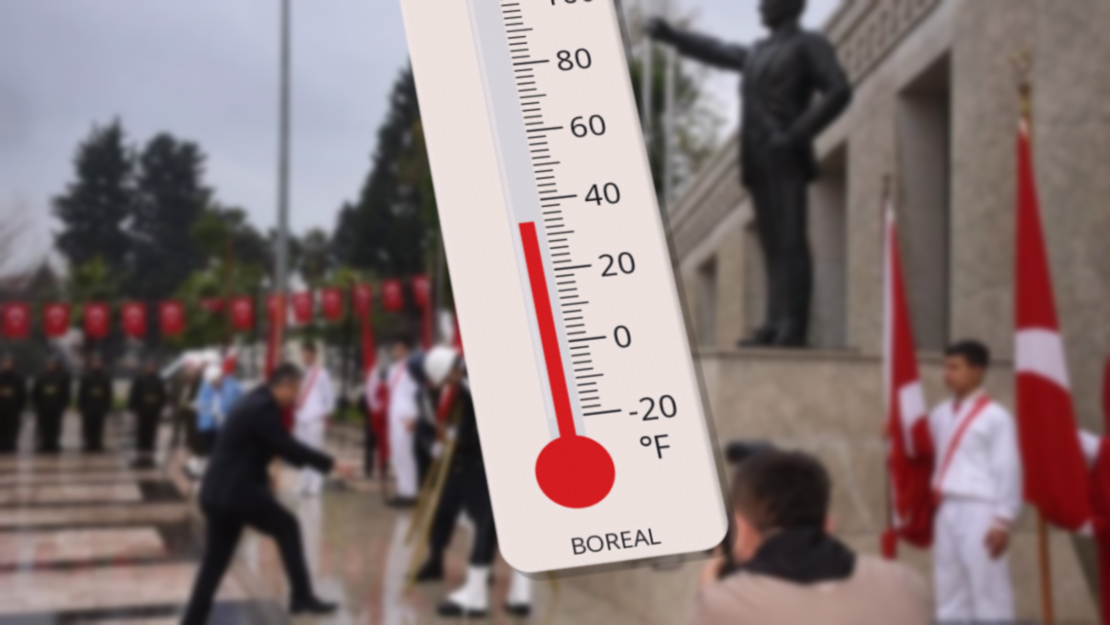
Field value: 34 °F
